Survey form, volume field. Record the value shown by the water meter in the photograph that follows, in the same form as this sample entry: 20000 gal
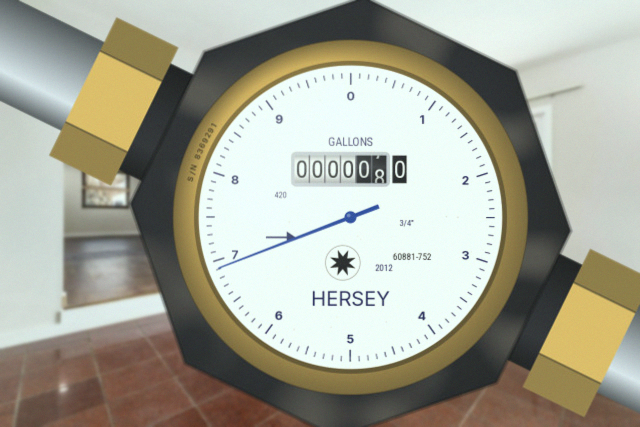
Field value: 76.9 gal
